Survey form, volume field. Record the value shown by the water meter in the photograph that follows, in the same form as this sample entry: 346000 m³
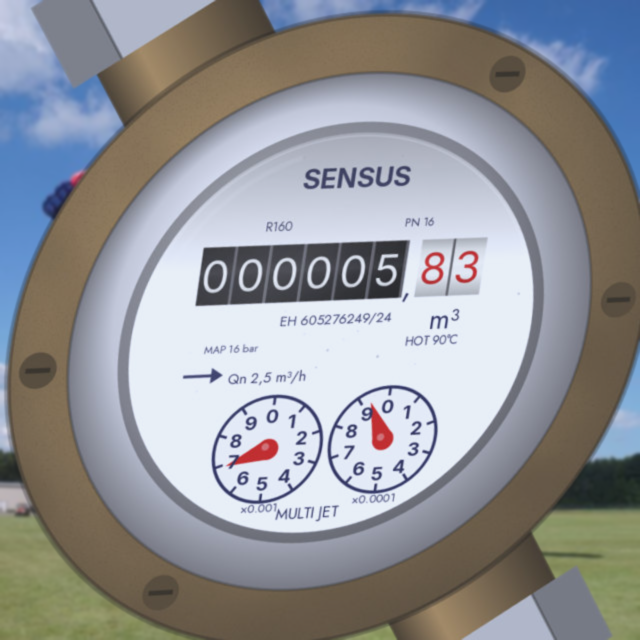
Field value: 5.8369 m³
